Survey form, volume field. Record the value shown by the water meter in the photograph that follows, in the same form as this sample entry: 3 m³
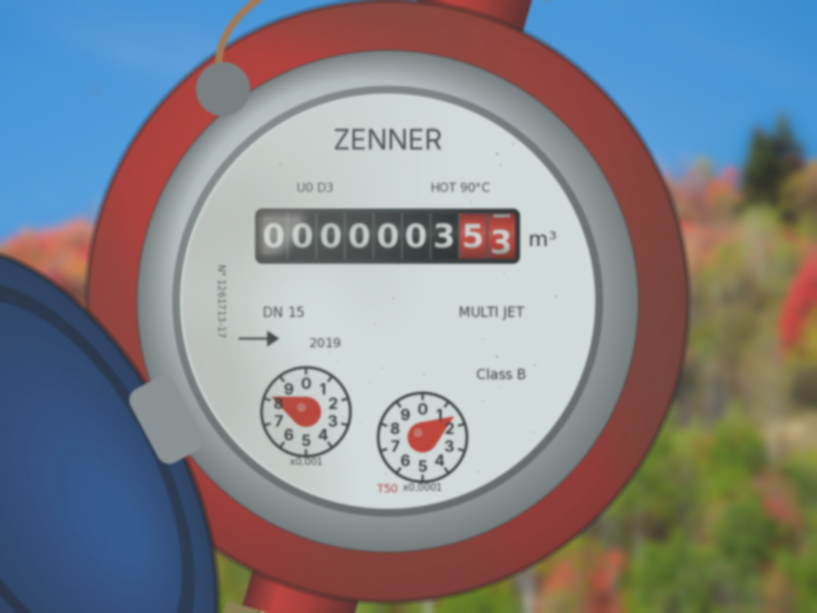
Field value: 3.5281 m³
